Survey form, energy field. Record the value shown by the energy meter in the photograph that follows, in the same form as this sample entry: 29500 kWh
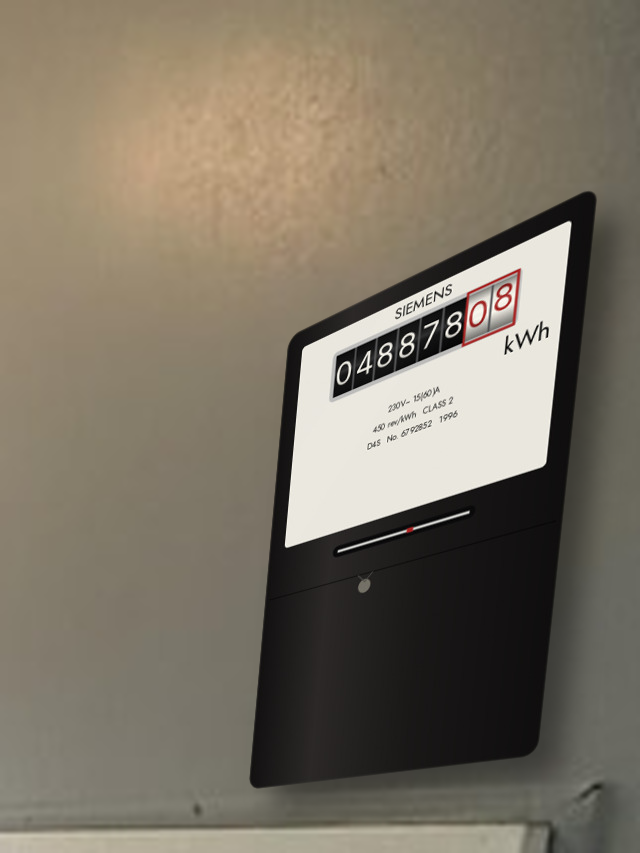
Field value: 48878.08 kWh
